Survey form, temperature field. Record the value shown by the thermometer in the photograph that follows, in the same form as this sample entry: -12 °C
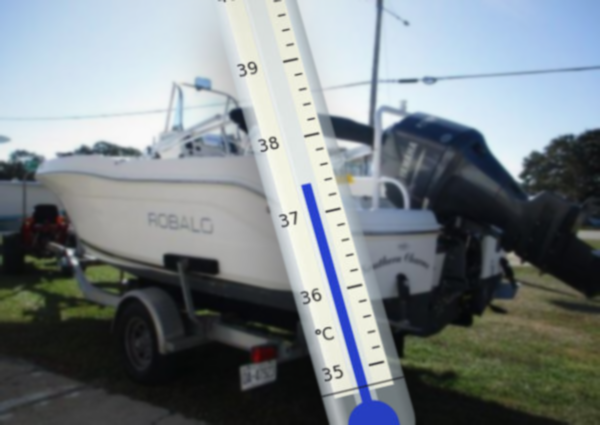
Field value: 37.4 °C
